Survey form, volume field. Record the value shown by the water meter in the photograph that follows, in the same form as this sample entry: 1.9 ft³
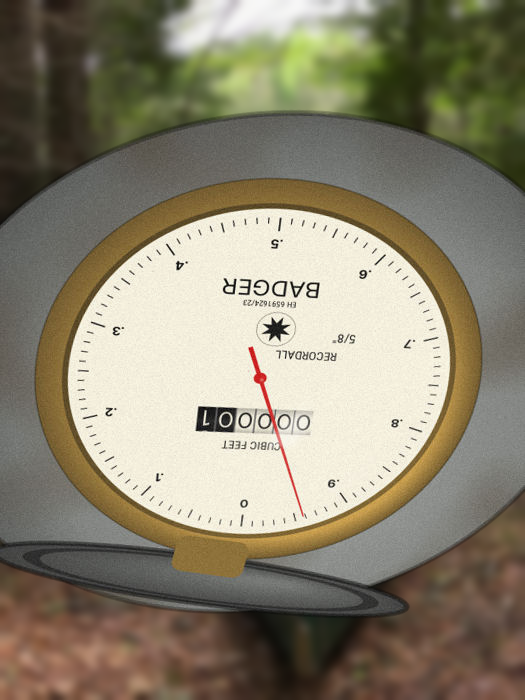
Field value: 0.94 ft³
